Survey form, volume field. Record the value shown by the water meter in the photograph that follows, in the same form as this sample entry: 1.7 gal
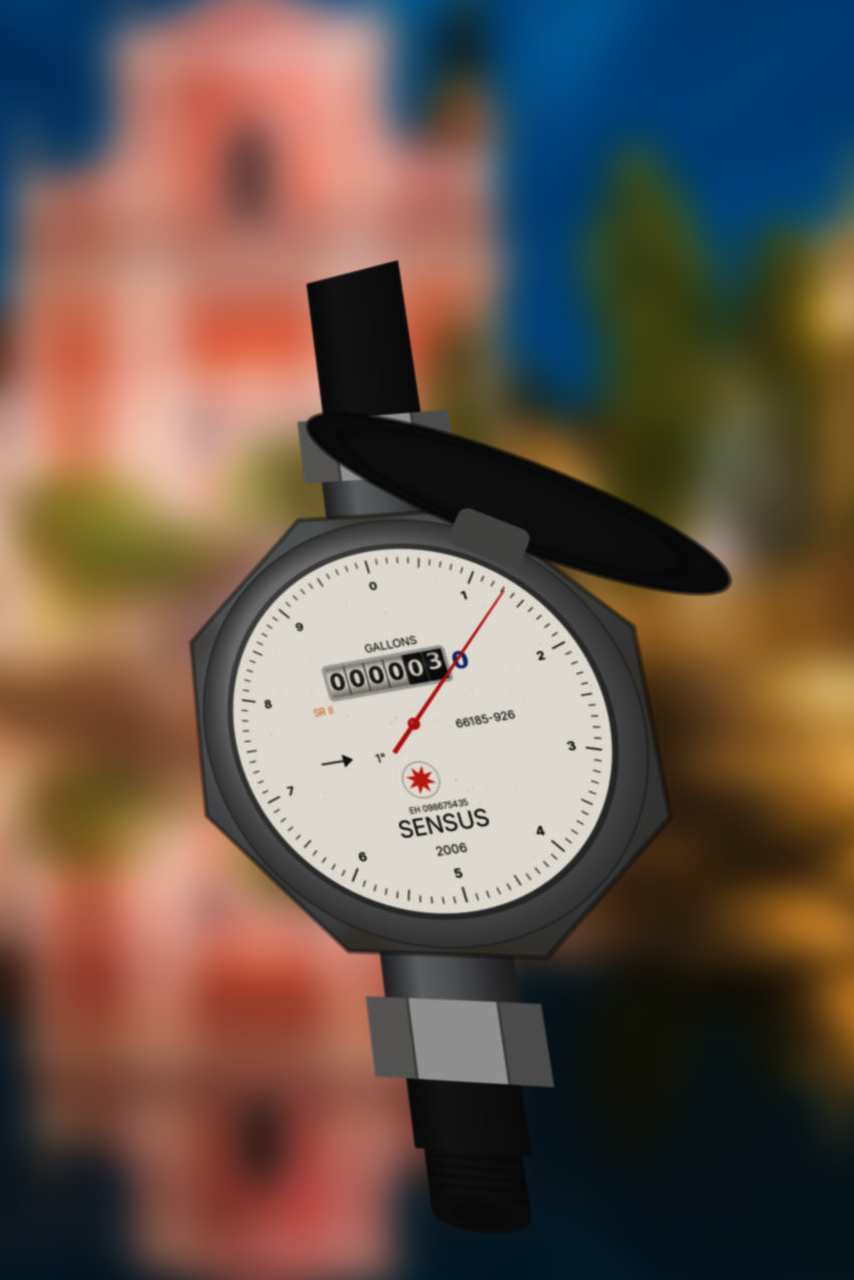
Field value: 31.3 gal
